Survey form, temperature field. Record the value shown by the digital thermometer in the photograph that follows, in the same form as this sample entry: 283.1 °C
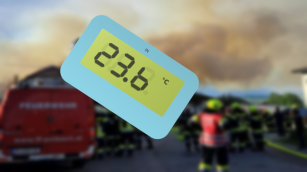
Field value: 23.6 °C
